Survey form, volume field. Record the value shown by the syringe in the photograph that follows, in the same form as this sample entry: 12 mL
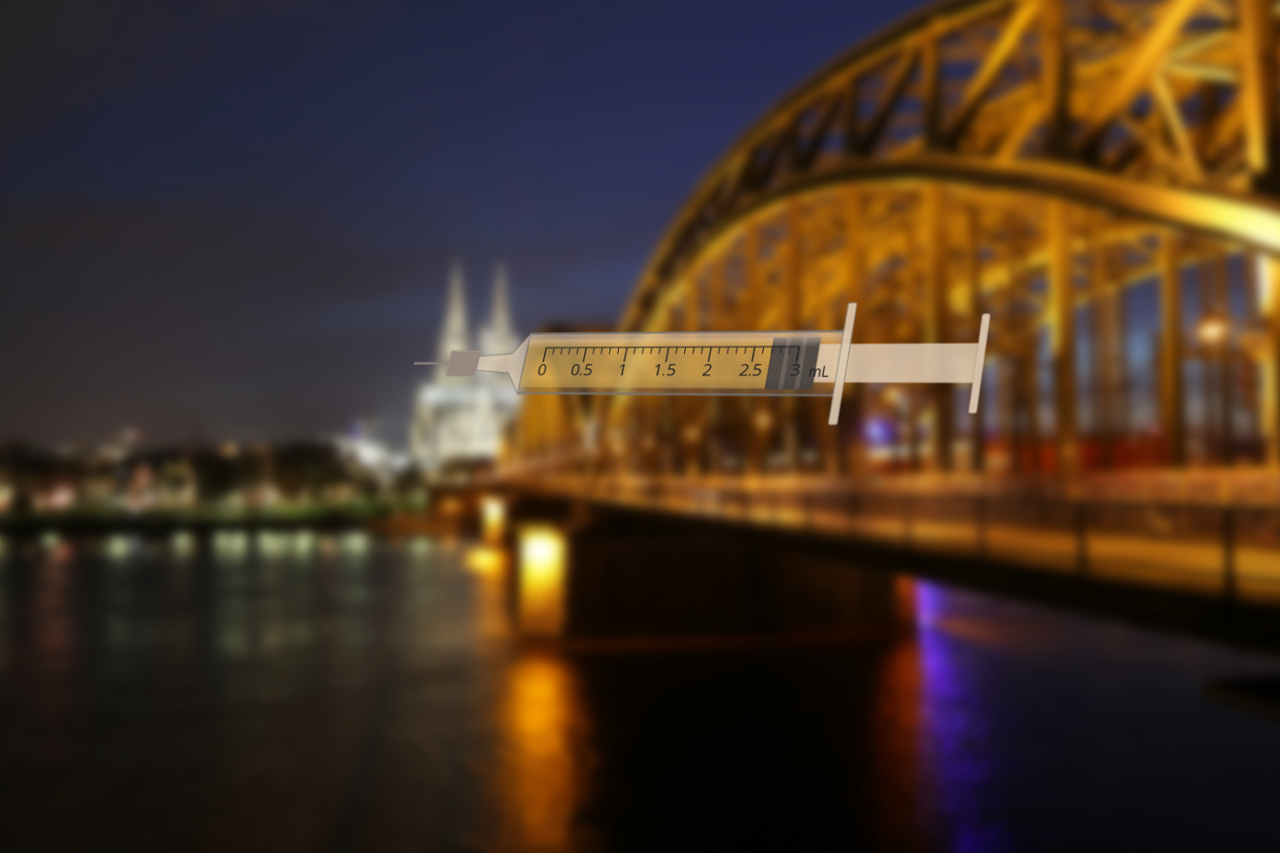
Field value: 2.7 mL
